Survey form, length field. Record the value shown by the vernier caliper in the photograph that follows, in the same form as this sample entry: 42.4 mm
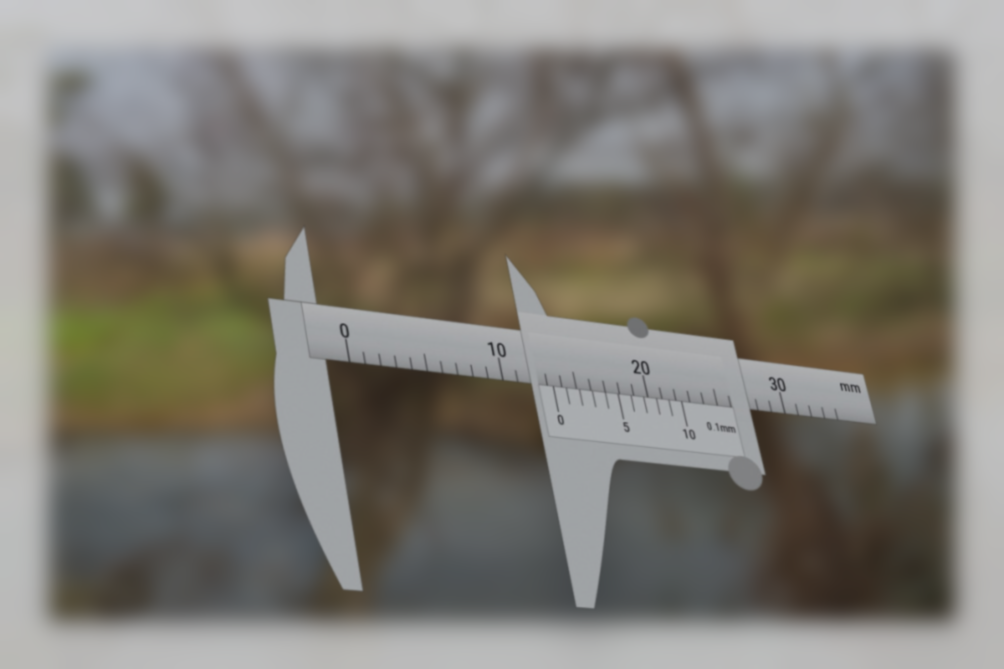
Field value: 13.4 mm
